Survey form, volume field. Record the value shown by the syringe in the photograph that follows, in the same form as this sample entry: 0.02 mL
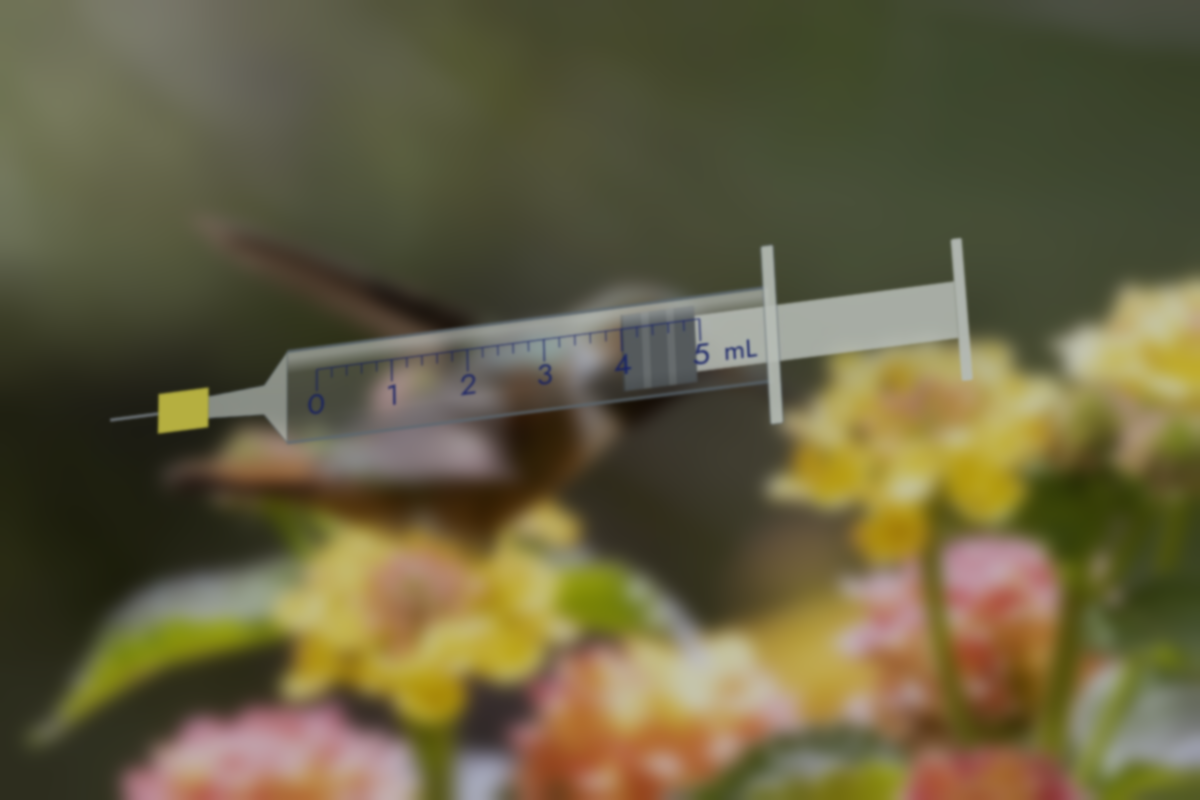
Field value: 4 mL
